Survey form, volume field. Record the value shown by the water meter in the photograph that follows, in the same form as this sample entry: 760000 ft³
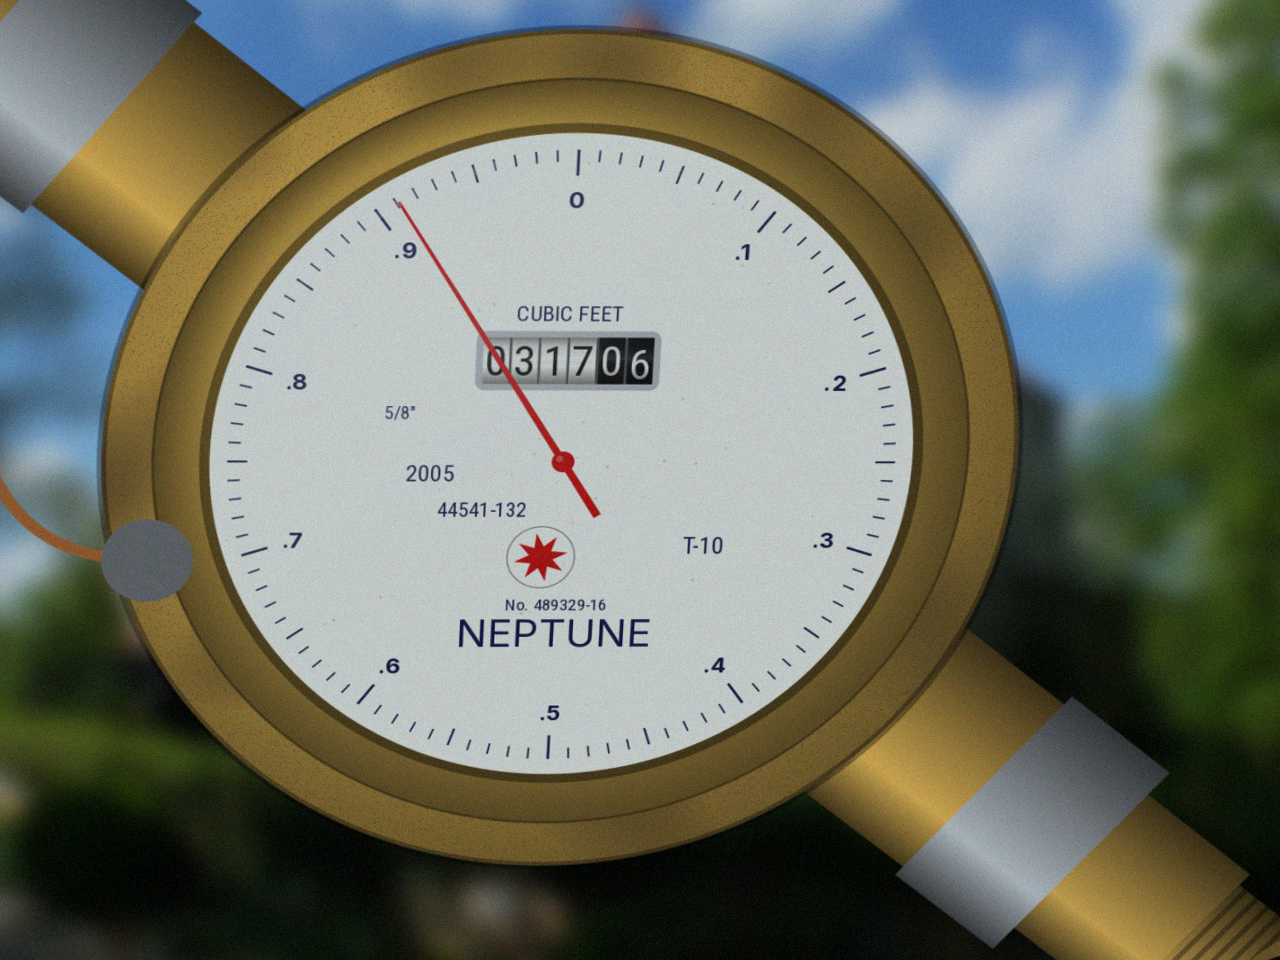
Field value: 31705.91 ft³
